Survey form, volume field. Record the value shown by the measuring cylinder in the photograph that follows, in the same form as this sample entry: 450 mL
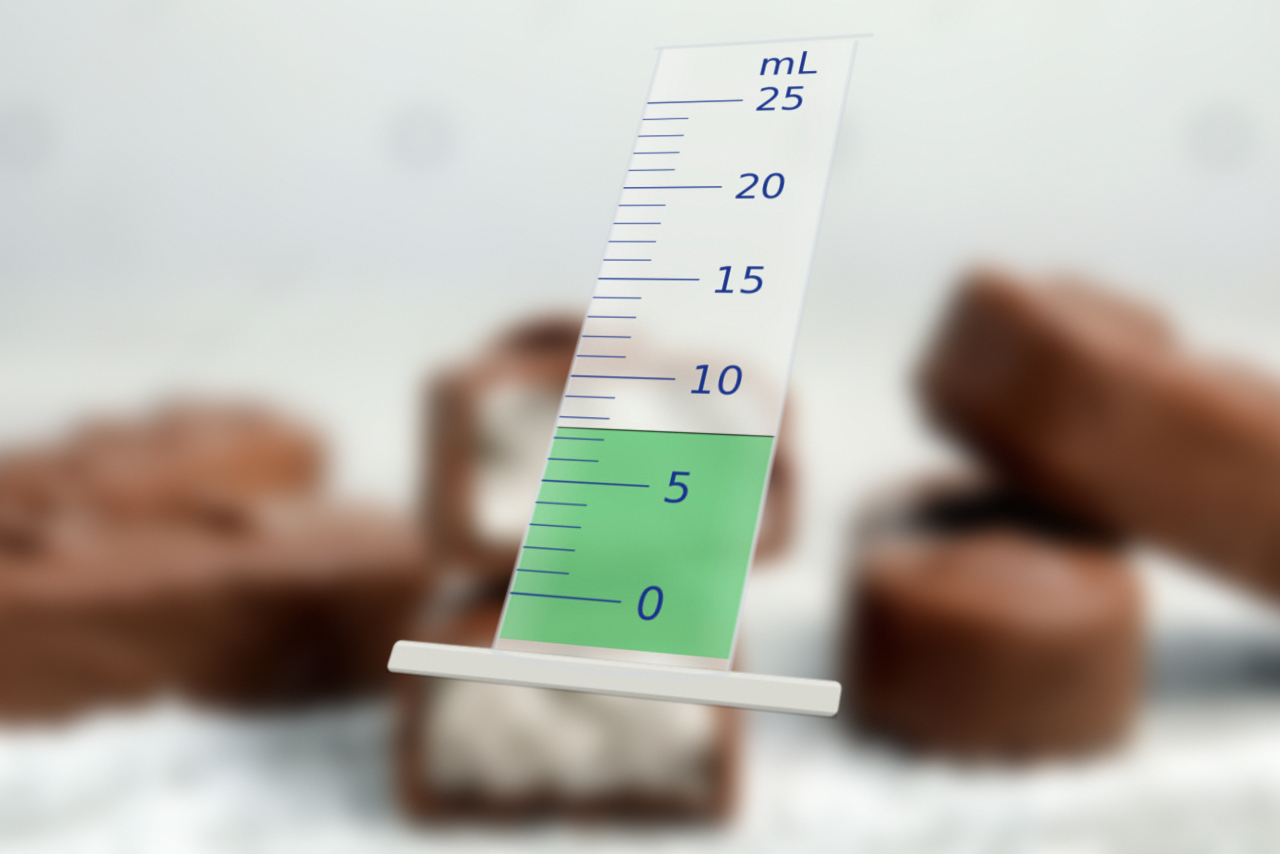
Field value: 7.5 mL
